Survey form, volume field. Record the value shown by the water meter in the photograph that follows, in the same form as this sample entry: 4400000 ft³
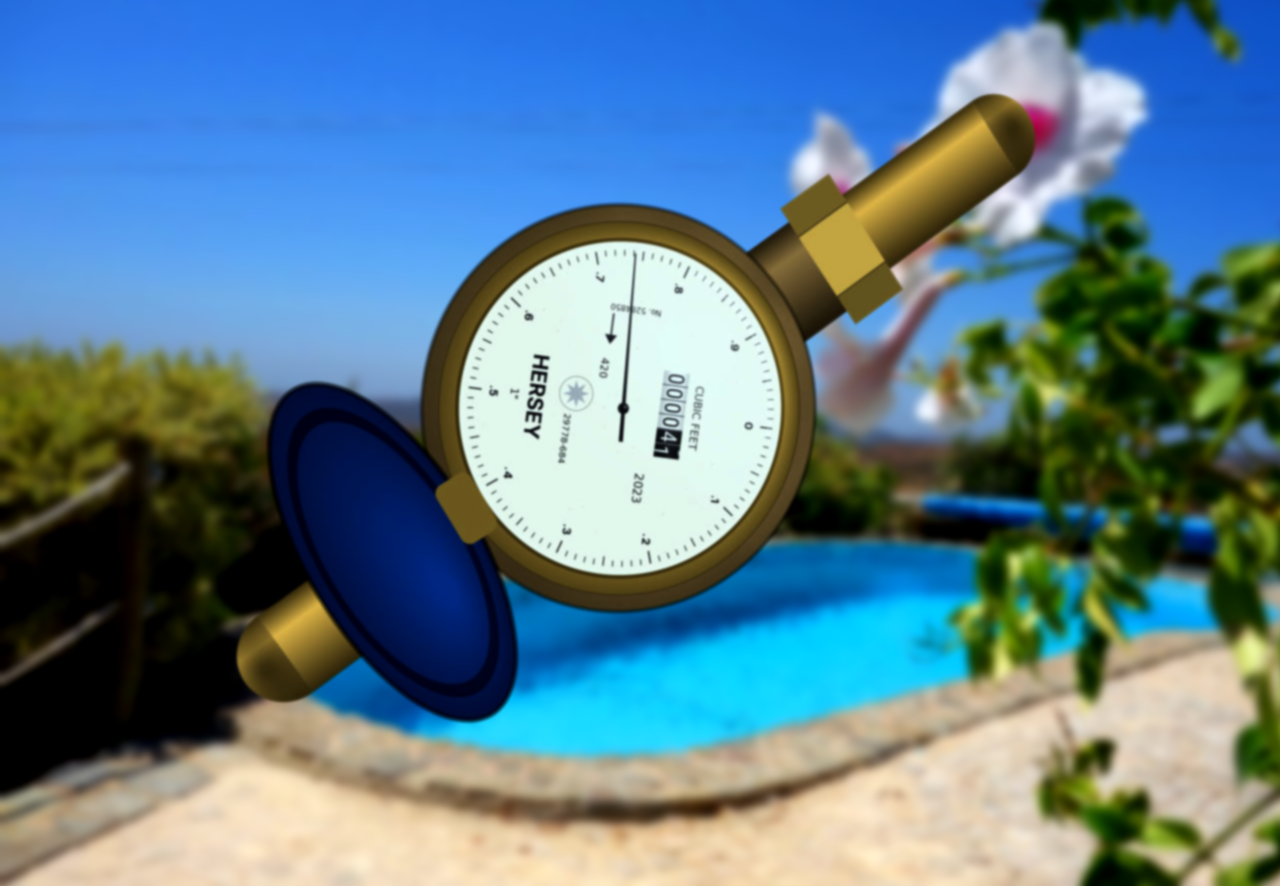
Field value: 40.74 ft³
